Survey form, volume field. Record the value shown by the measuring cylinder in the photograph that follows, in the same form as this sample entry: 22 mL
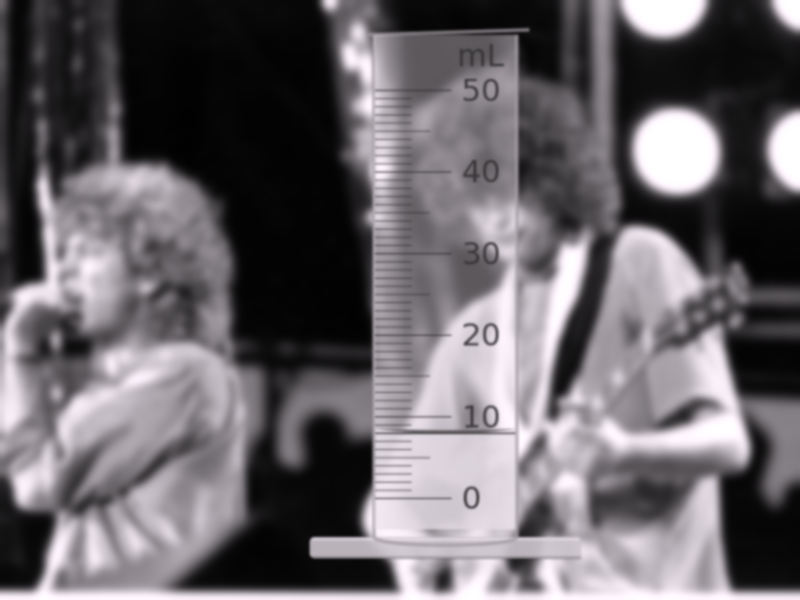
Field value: 8 mL
